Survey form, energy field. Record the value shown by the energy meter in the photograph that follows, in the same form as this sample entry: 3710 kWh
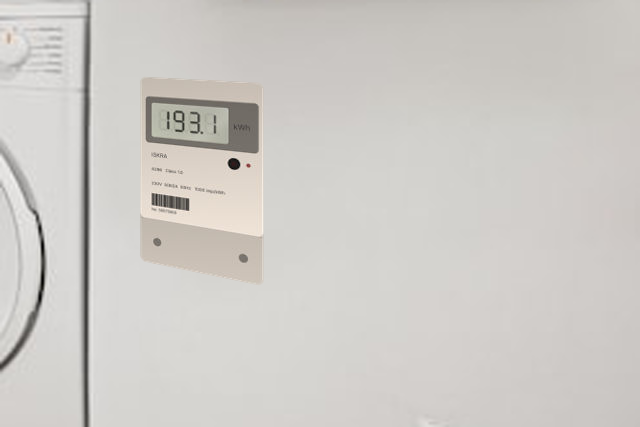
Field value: 193.1 kWh
